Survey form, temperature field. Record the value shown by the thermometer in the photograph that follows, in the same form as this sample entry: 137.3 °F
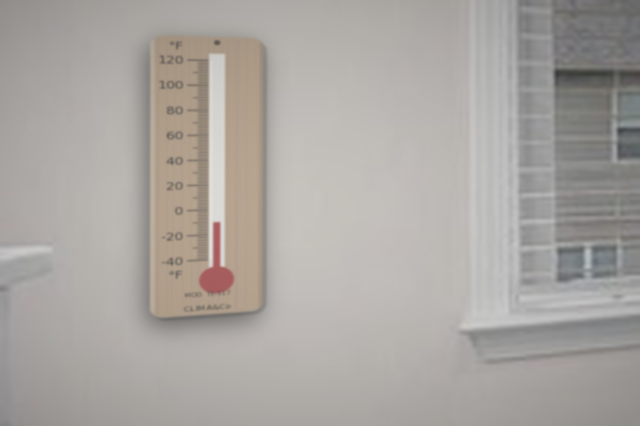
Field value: -10 °F
